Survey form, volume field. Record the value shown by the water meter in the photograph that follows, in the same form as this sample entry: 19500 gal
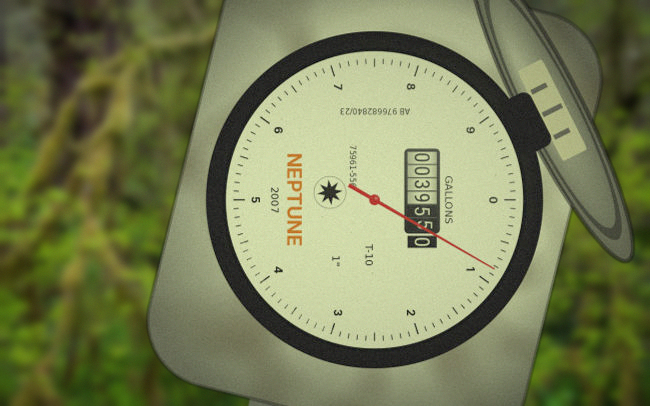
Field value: 39550.8 gal
